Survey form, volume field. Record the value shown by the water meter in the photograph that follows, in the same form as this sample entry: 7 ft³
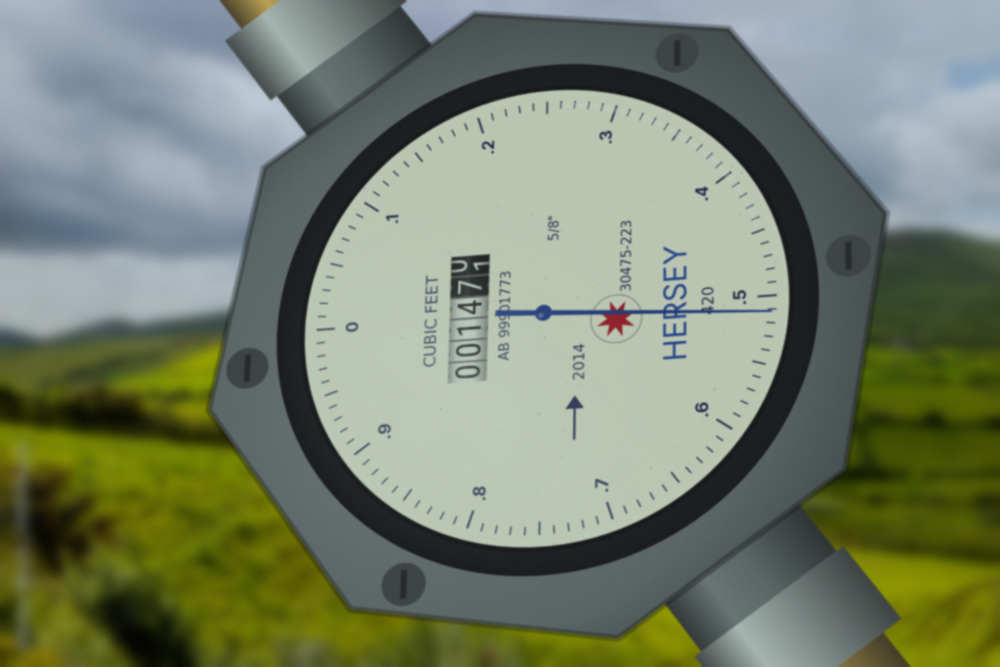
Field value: 1470.51 ft³
